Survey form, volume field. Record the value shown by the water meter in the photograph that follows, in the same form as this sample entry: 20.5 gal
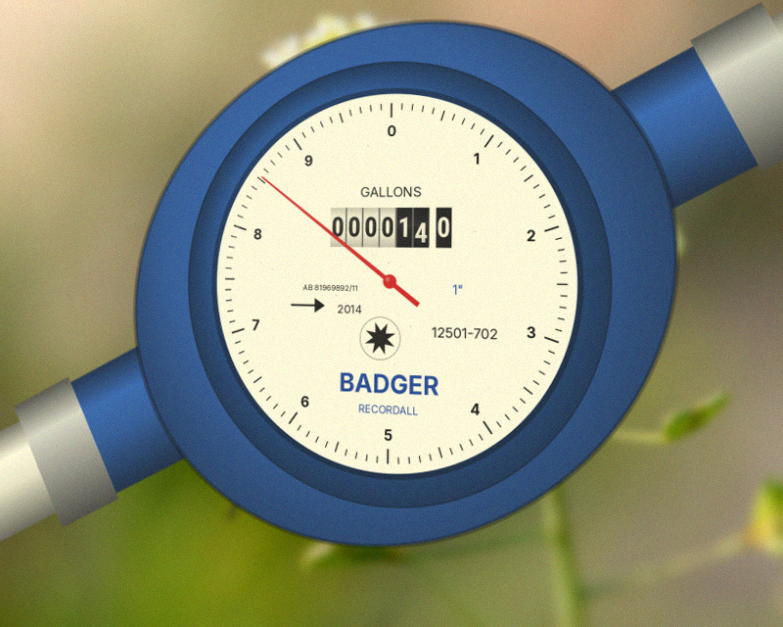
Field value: 138.5 gal
